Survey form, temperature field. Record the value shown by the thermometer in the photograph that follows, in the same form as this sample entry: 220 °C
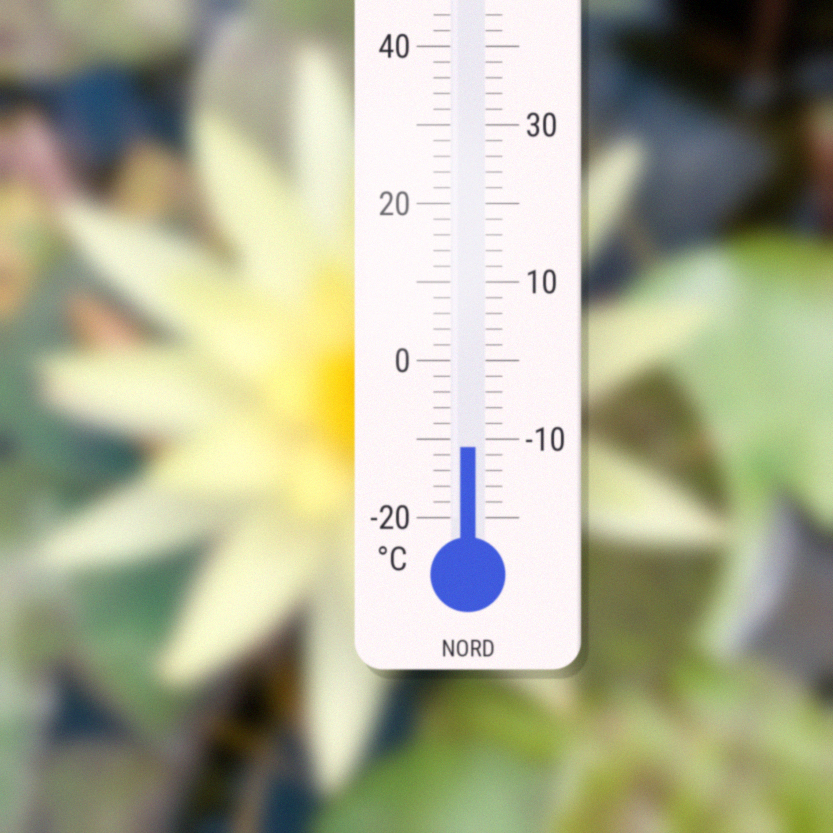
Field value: -11 °C
